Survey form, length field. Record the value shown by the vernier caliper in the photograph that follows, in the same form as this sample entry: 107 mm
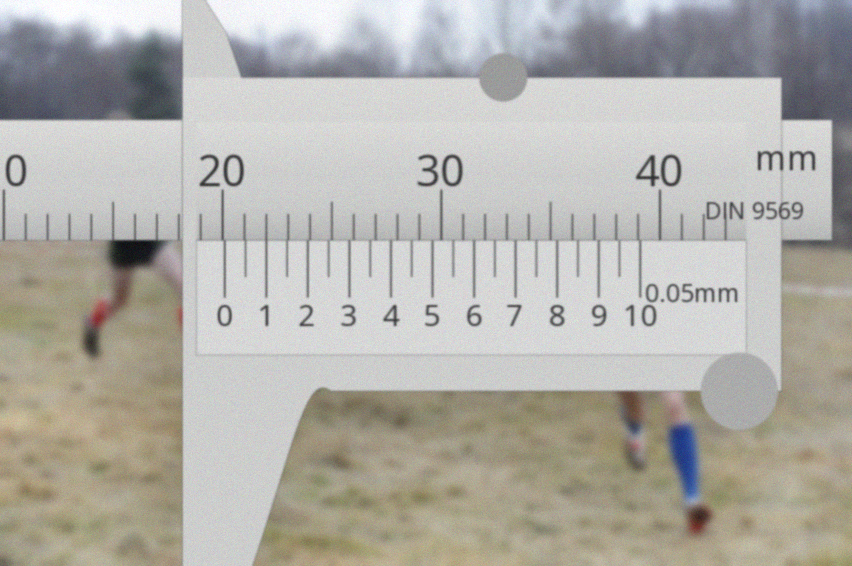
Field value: 20.1 mm
